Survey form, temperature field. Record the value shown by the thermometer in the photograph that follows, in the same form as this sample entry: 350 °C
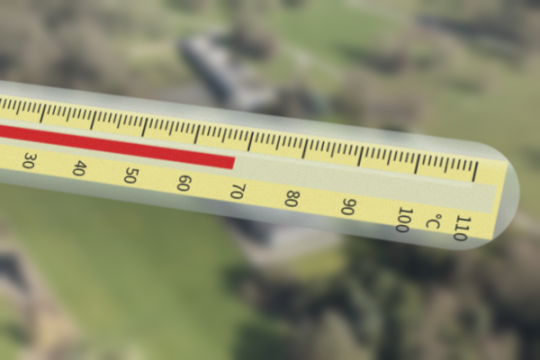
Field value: 68 °C
